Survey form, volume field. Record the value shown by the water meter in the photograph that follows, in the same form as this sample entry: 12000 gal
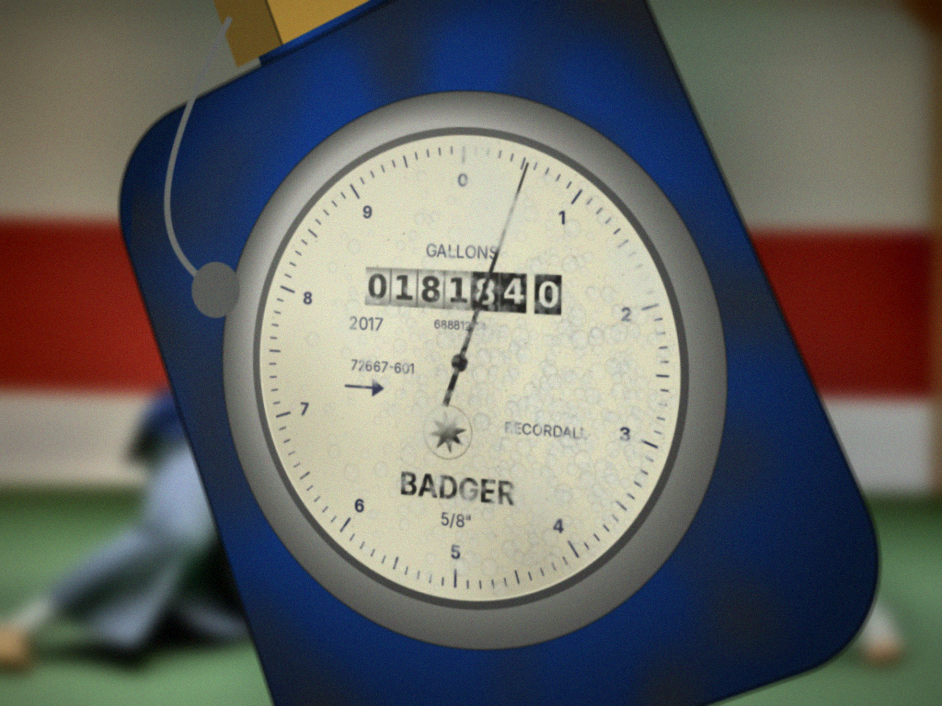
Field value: 181840.5 gal
